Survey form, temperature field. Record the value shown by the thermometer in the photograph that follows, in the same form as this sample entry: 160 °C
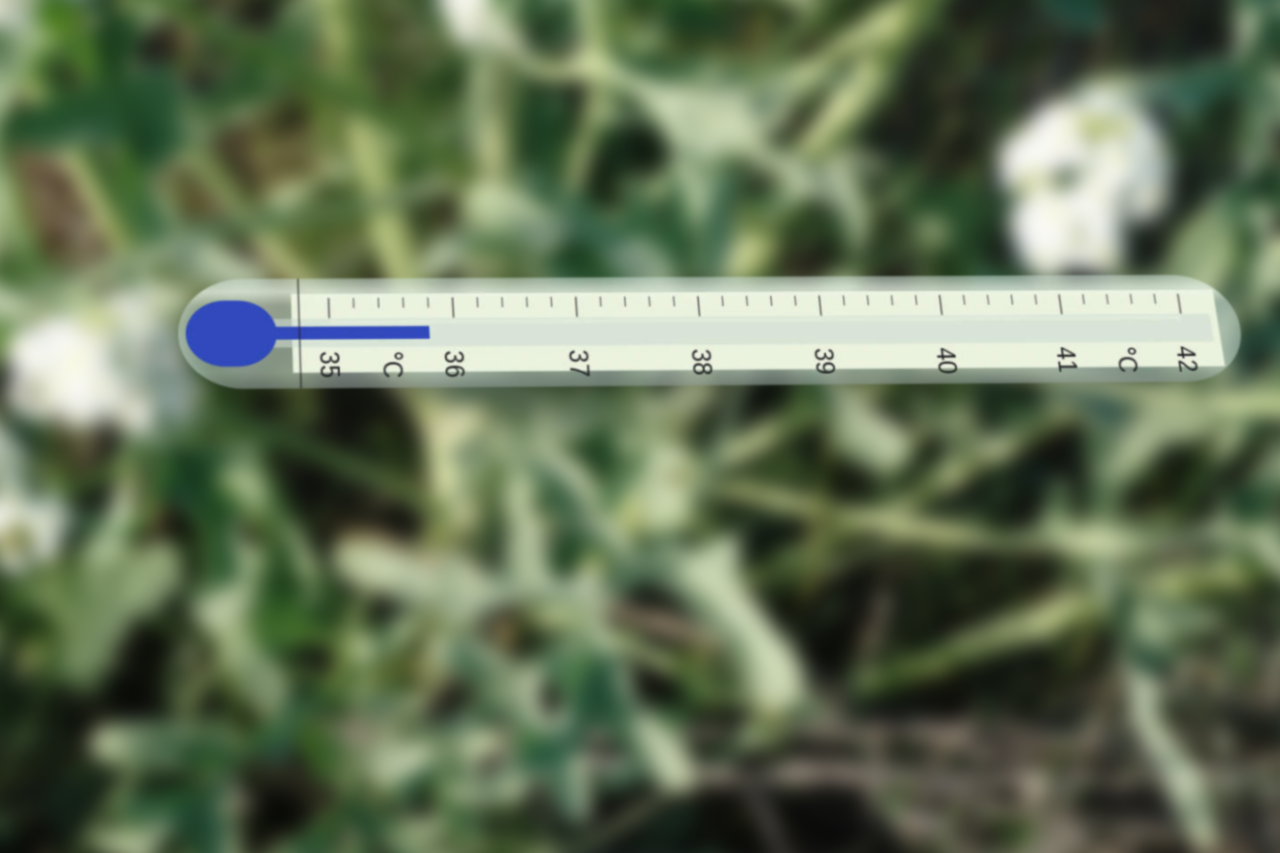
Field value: 35.8 °C
